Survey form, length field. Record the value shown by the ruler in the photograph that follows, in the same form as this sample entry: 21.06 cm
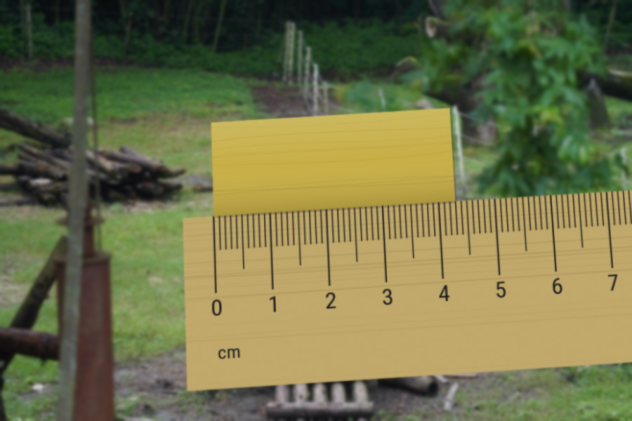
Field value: 4.3 cm
